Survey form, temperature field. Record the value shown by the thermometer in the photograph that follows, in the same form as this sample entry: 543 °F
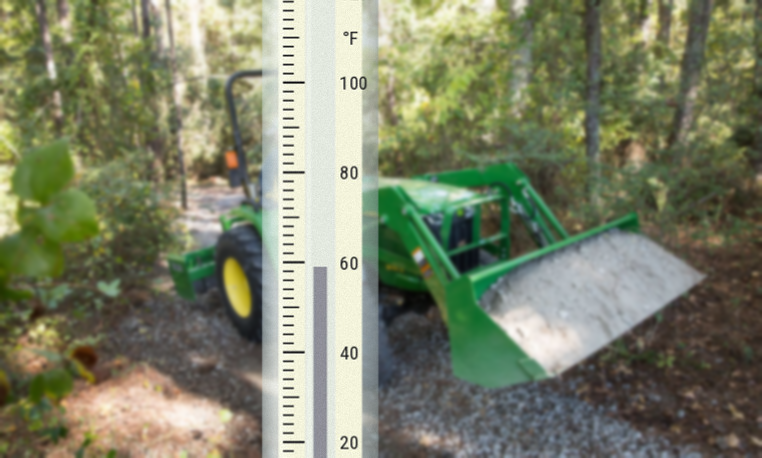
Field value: 59 °F
